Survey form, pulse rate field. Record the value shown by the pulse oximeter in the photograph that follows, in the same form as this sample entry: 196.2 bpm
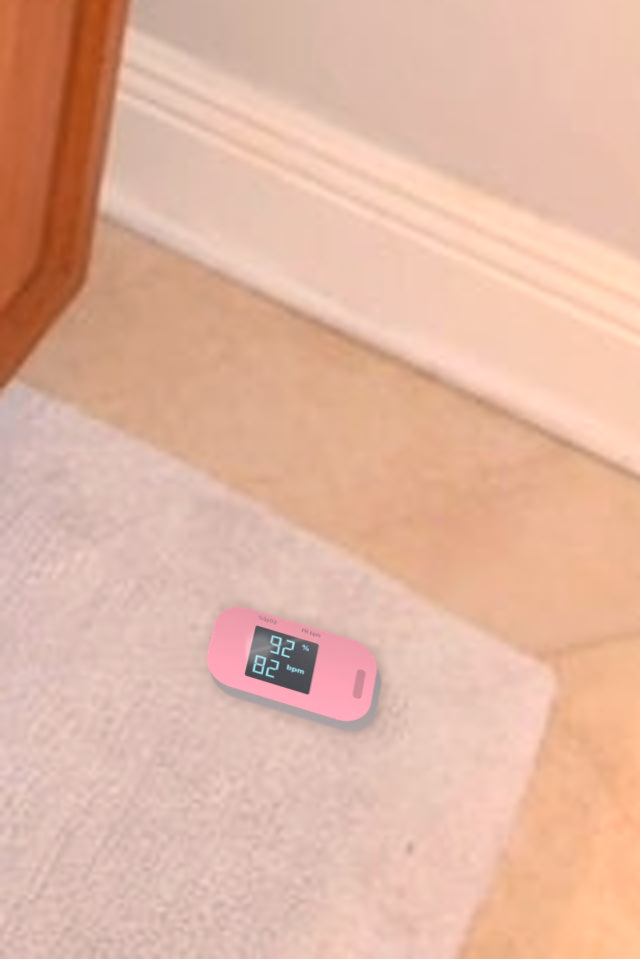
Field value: 82 bpm
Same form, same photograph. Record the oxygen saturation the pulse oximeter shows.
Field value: 92 %
